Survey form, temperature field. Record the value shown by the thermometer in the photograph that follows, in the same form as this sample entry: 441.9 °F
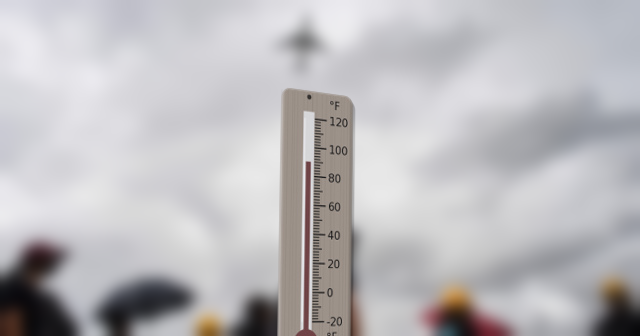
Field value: 90 °F
